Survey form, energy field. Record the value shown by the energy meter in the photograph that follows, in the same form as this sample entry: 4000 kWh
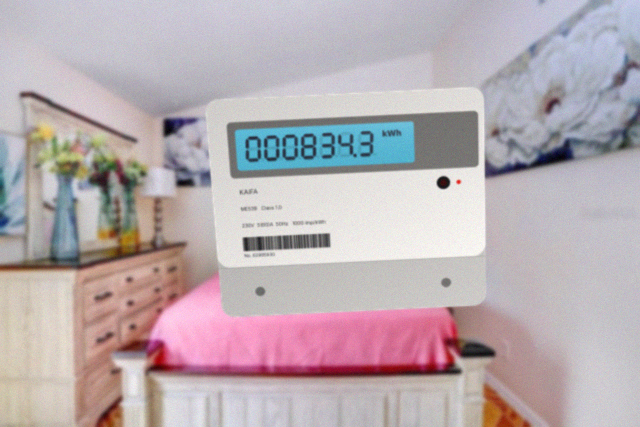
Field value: 834.3 kWh
